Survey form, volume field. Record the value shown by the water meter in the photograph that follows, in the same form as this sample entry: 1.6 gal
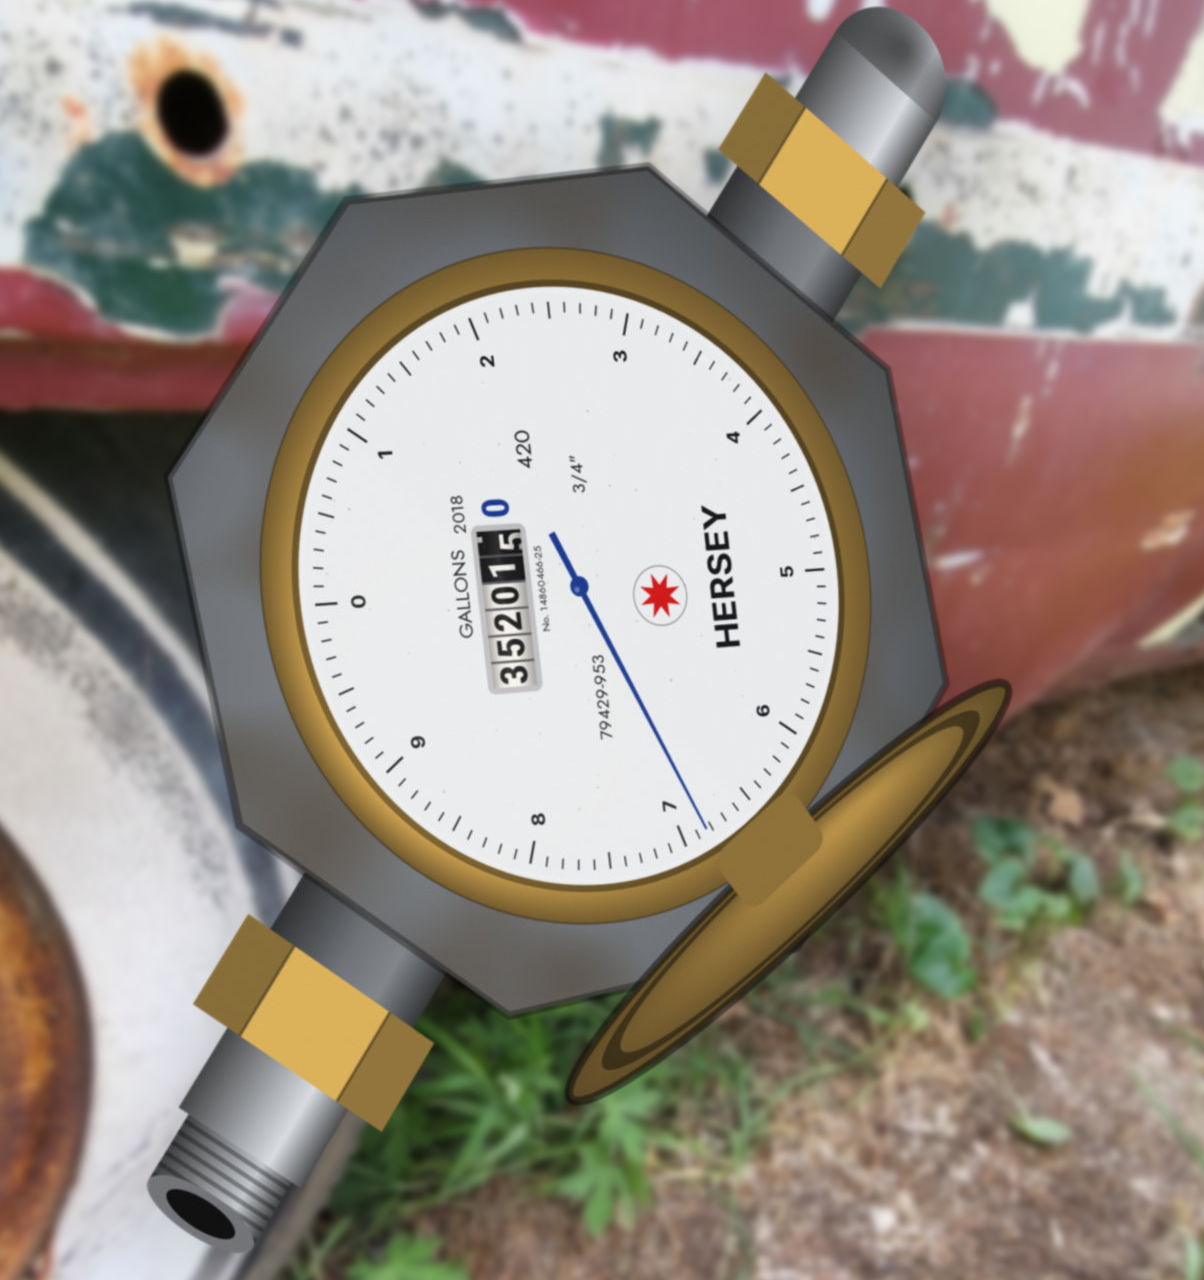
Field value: 3520146.8 gal
